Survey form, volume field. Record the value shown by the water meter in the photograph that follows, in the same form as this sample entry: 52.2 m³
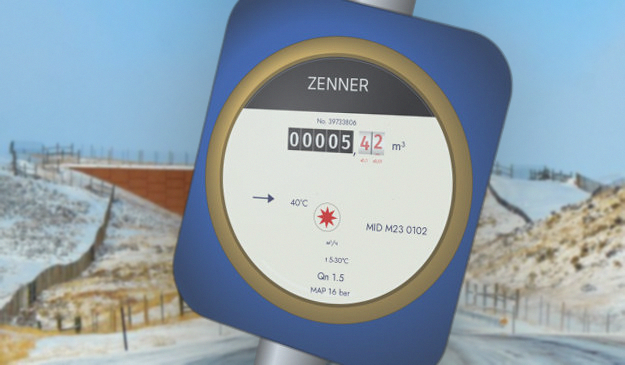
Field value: 5.42 m³
